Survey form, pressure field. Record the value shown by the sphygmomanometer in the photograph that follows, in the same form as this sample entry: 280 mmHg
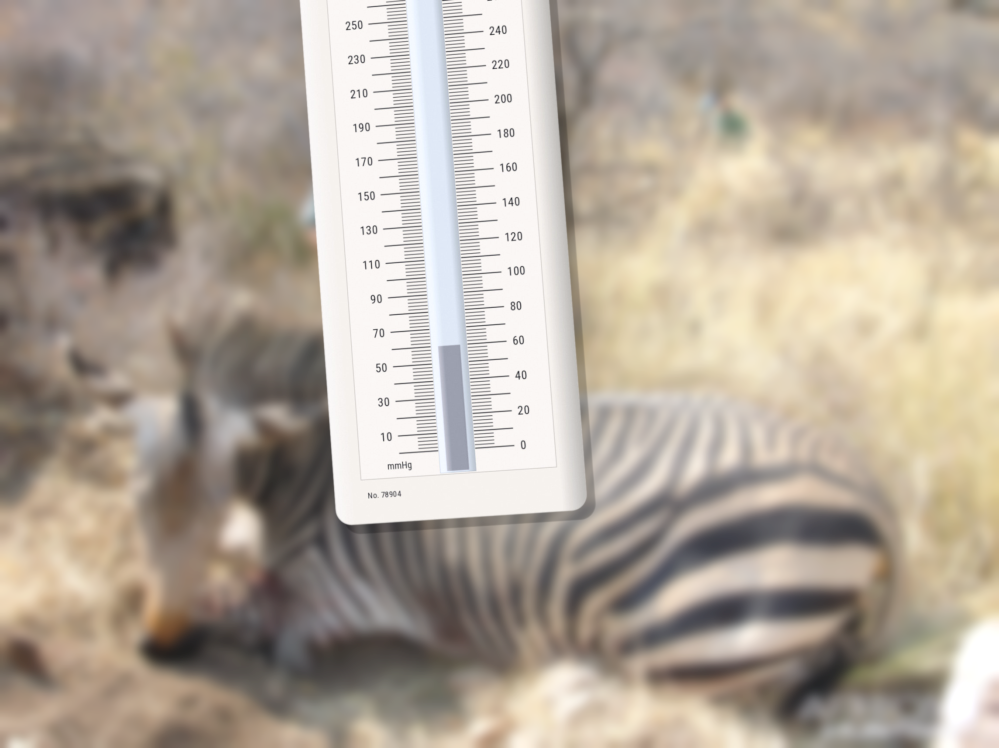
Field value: 60 mmHg
